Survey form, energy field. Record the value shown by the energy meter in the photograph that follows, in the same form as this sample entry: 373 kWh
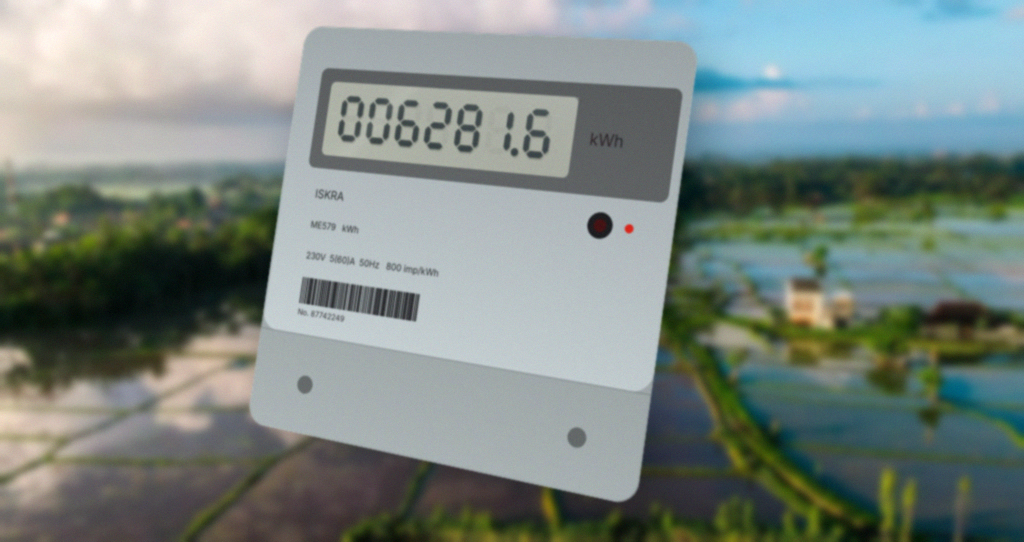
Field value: 6281.6 kWh
